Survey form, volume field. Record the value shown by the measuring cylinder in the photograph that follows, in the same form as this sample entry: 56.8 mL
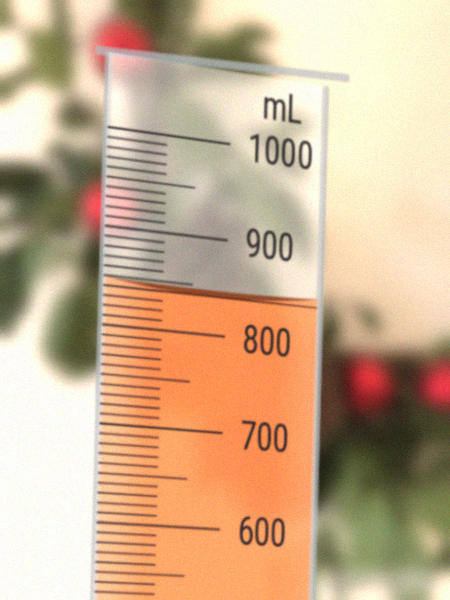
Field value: 840 mL
